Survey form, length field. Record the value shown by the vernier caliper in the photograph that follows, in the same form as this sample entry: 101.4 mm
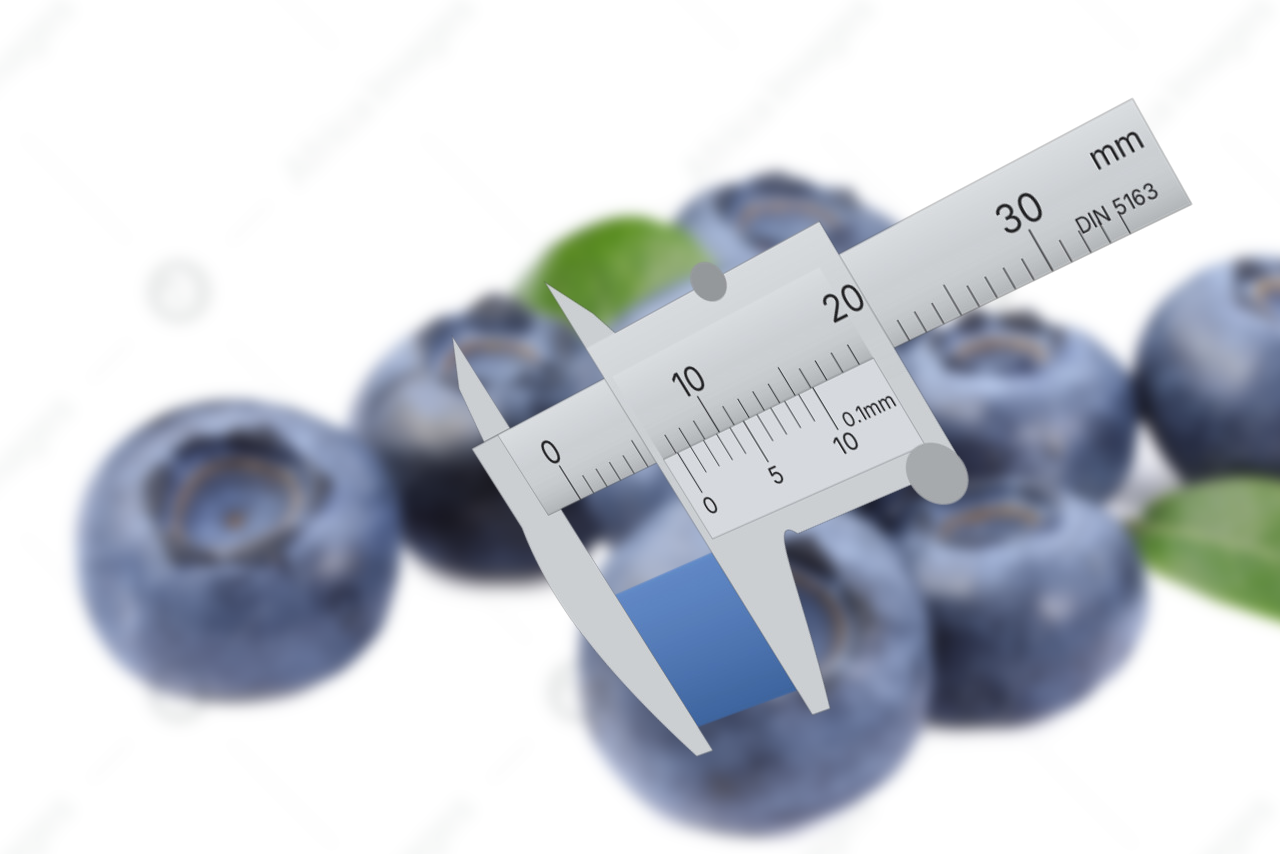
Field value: 7.1 mm
